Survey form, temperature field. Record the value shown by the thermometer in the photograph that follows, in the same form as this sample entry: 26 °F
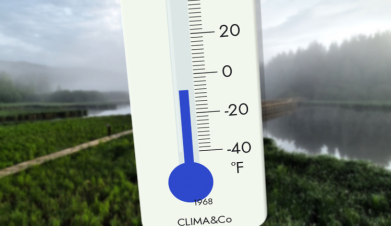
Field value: -8 °F
